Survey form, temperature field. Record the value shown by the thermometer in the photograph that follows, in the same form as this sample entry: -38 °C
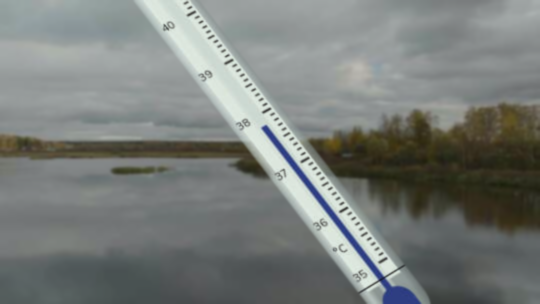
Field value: 37.8 °C
